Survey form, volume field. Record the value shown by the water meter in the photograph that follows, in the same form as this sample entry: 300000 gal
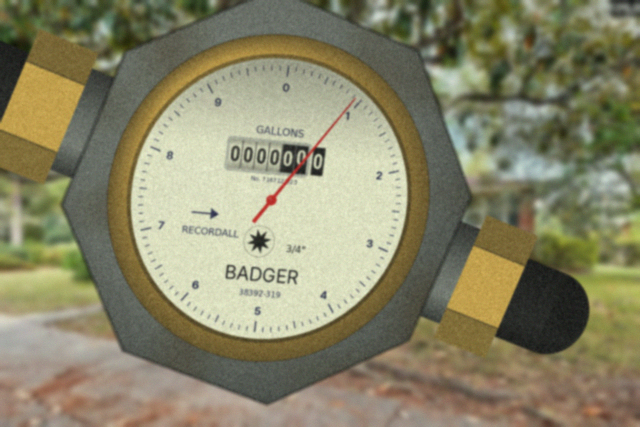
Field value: 0.9 gal
